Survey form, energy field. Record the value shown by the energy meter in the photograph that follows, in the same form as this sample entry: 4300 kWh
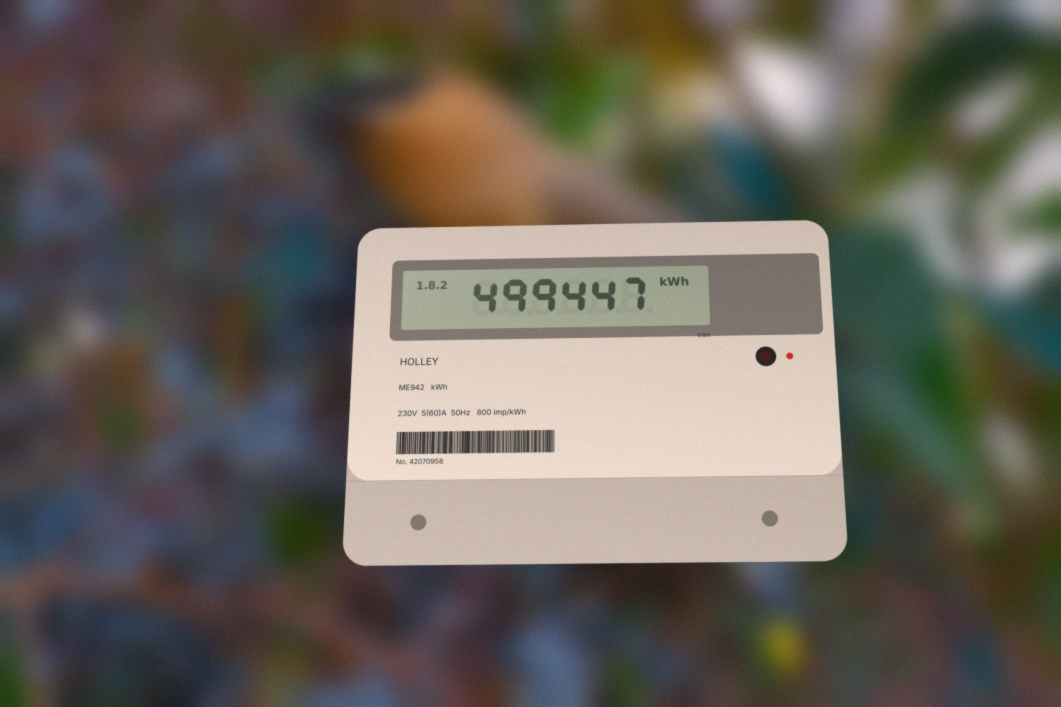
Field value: 499447 kWh
